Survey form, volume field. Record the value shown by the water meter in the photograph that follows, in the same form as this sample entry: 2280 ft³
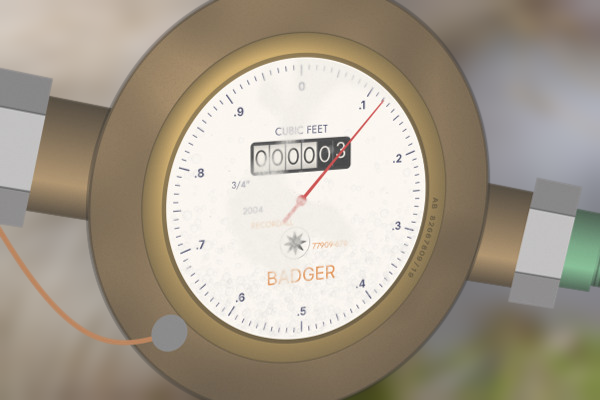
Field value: 3.12 ft³
